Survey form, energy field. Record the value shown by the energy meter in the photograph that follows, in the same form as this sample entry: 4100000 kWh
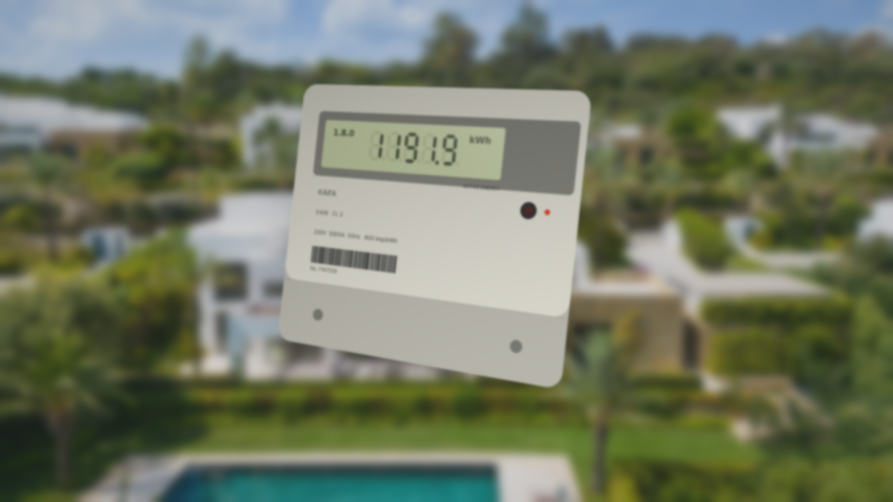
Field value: 1191.9 kWh
